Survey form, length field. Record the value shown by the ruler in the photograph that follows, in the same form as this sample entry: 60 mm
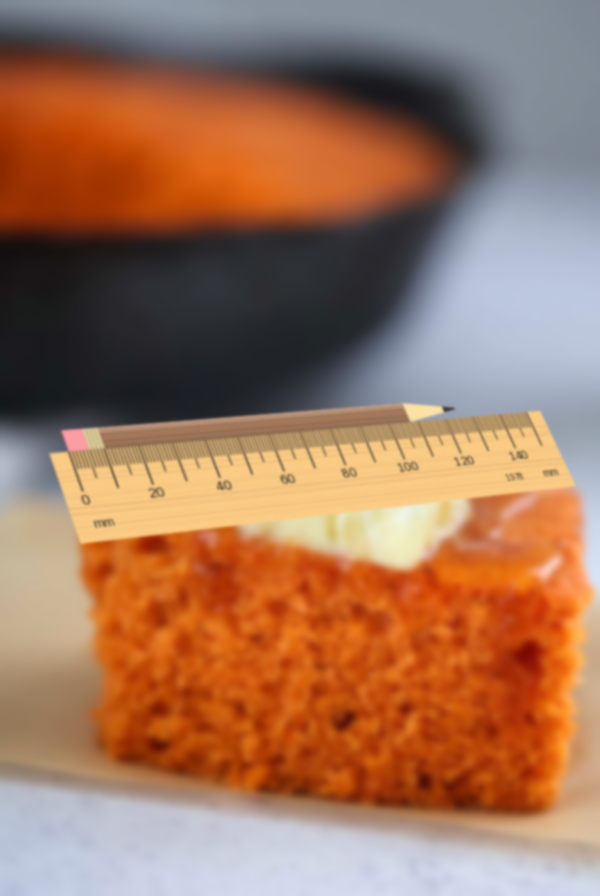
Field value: 125 mm
